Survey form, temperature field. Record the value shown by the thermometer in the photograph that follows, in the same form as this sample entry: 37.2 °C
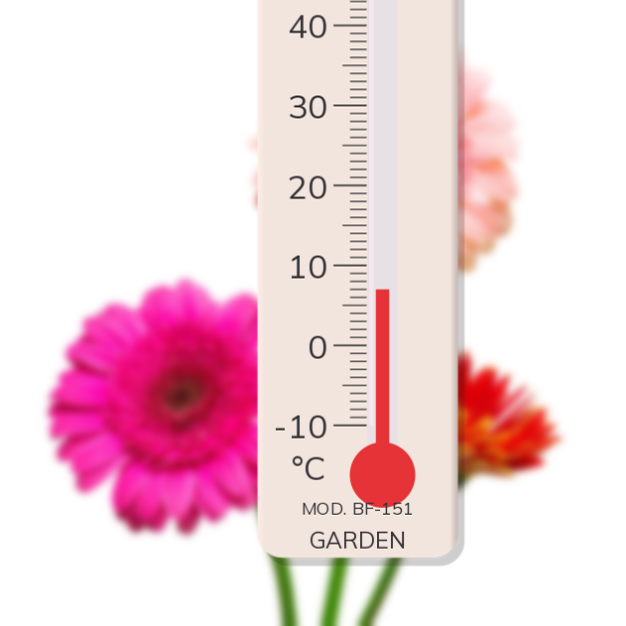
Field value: 7 °C
